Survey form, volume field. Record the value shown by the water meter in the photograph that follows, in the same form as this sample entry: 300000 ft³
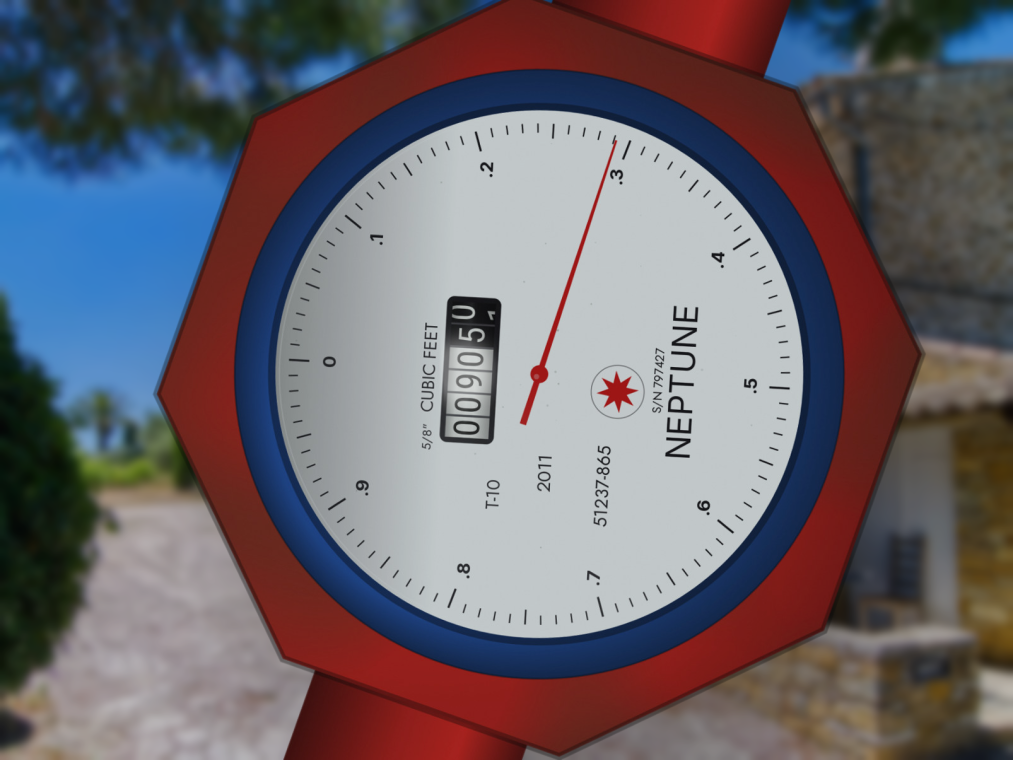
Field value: 9050.29 ft³
